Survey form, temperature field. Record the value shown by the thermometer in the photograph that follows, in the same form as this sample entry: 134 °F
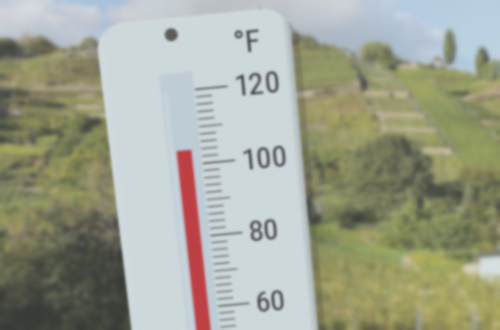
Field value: 104 °F
